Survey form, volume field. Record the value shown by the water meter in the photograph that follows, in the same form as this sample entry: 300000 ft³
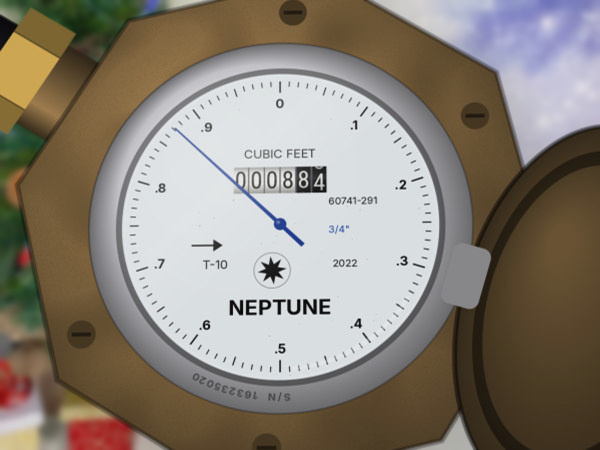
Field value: 883.87 ft³
